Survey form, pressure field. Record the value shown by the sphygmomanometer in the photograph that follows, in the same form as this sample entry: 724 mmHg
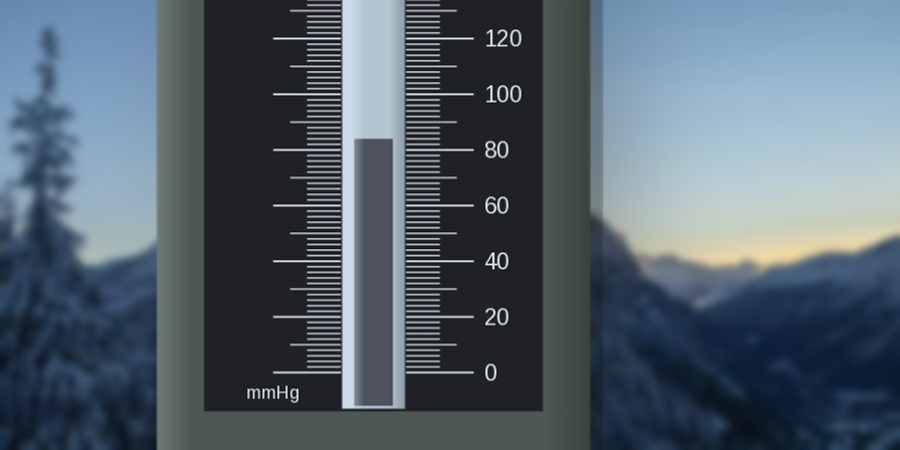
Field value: 84 mmHg
